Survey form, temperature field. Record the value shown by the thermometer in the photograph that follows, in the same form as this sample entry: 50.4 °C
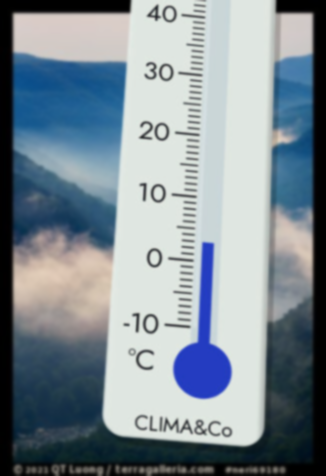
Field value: 3 °C
